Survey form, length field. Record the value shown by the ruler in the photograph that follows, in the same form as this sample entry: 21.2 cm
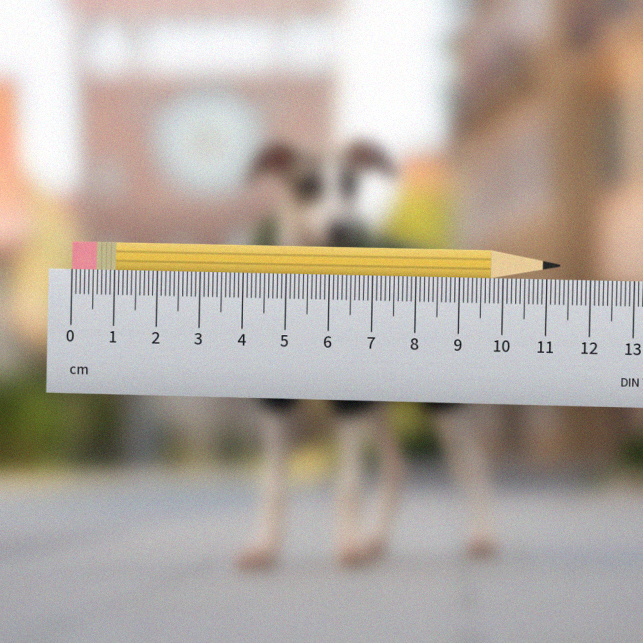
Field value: 11.3 cm
